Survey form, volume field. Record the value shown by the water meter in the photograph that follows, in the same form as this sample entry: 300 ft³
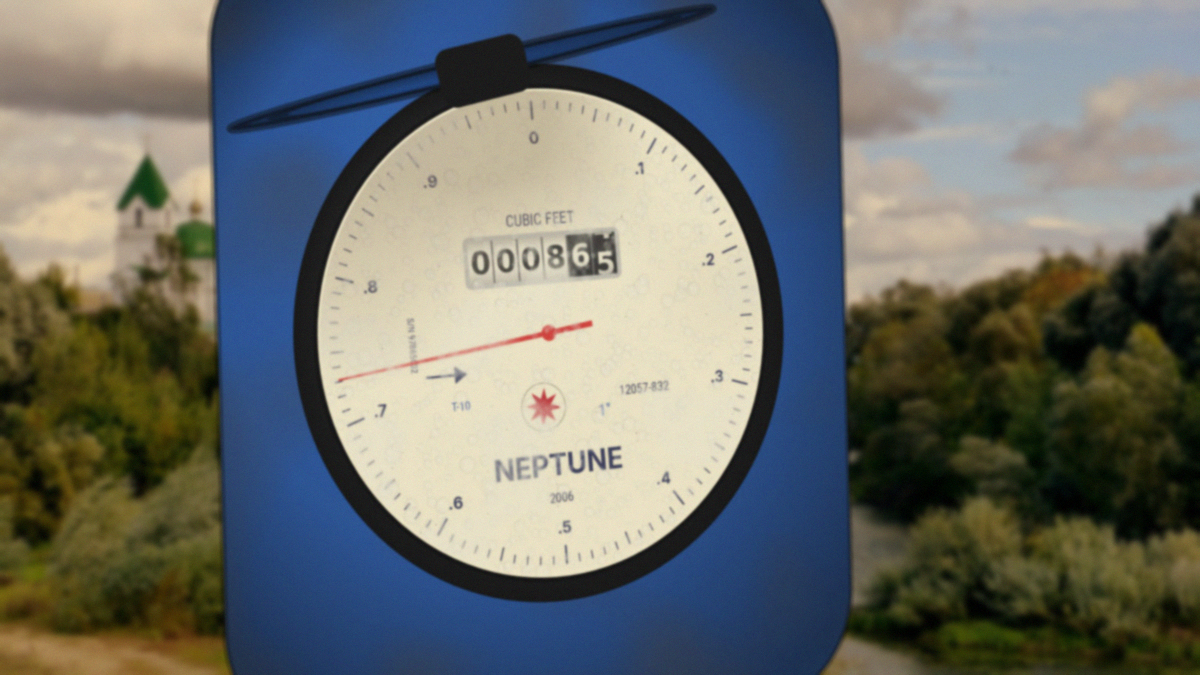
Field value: 864.73 ft³
